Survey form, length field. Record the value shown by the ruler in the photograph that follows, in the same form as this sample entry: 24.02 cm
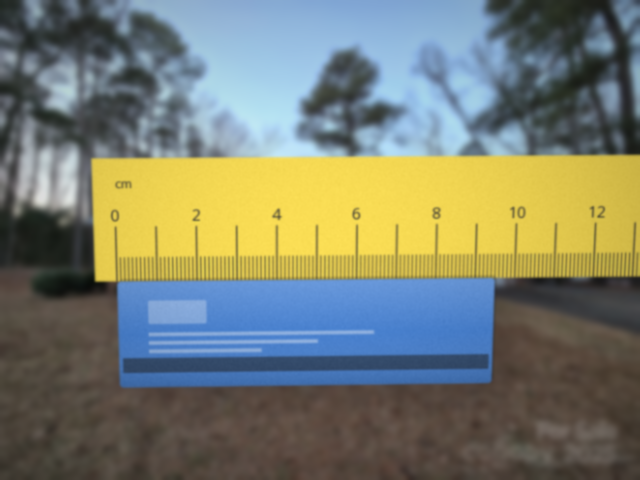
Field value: 9.5 cm
